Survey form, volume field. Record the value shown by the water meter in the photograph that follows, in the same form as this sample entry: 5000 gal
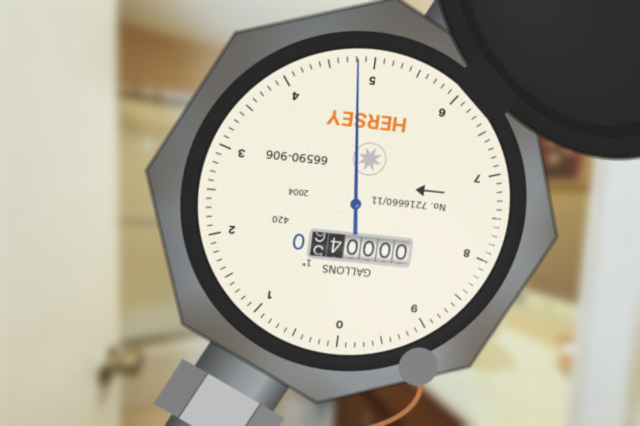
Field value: 454.8 gal
